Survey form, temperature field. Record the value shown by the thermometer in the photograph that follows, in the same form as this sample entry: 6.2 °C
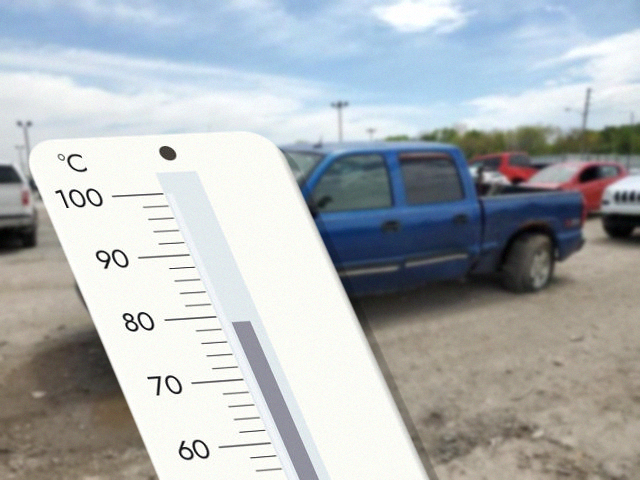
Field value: 79 °C
